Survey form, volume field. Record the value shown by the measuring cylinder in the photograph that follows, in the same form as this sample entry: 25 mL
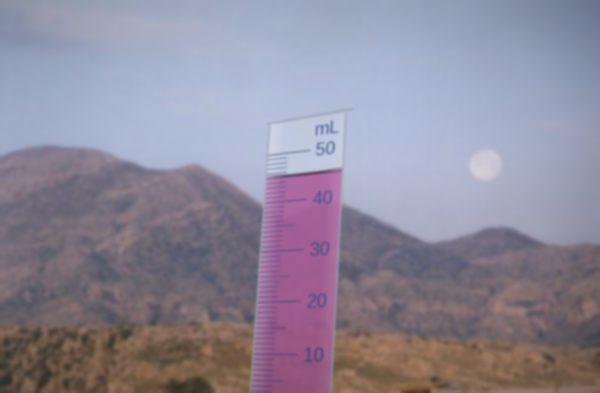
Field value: 45 mL
